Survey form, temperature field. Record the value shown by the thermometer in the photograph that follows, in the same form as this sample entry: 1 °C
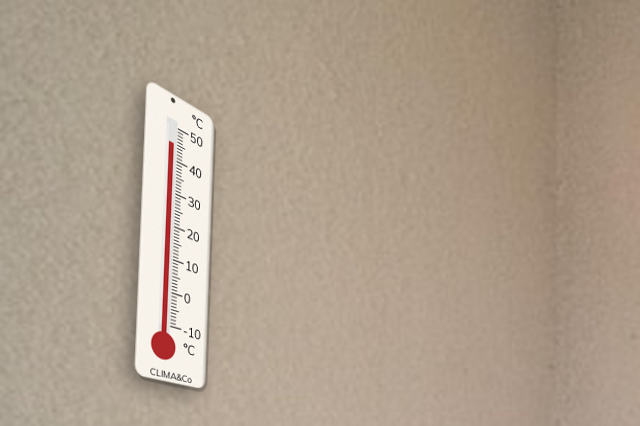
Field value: 45 °C
